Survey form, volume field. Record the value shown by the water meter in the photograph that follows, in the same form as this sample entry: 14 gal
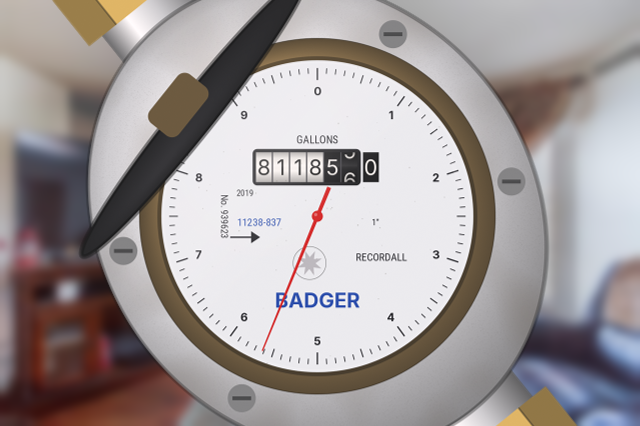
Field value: 8118555.6 gal
